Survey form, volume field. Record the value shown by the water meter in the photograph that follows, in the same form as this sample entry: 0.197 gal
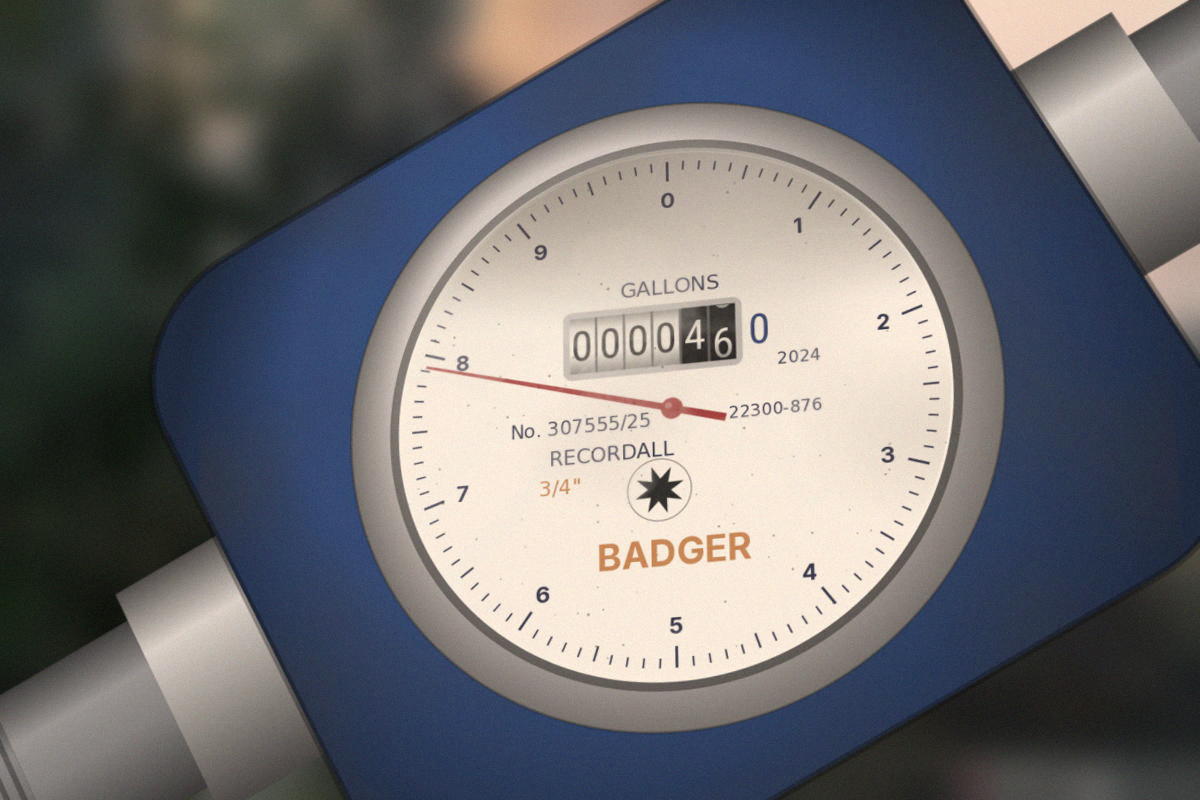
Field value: 457.9 gal
